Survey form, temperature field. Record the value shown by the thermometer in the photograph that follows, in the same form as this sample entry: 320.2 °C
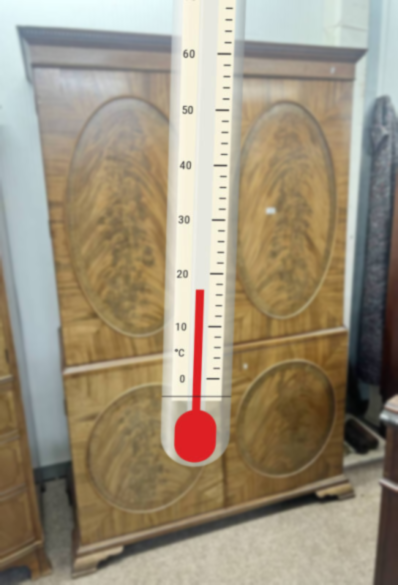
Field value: 17 °C
